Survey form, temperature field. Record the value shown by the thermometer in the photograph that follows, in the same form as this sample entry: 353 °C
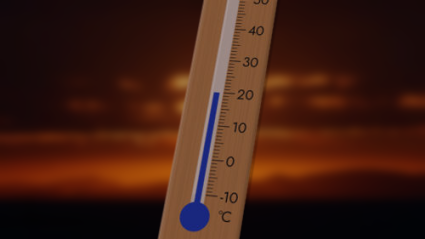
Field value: 20 °C
